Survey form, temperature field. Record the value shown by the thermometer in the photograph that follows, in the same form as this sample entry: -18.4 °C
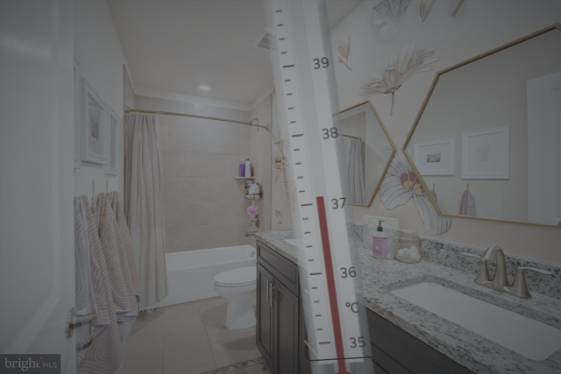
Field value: 37.1 °C
